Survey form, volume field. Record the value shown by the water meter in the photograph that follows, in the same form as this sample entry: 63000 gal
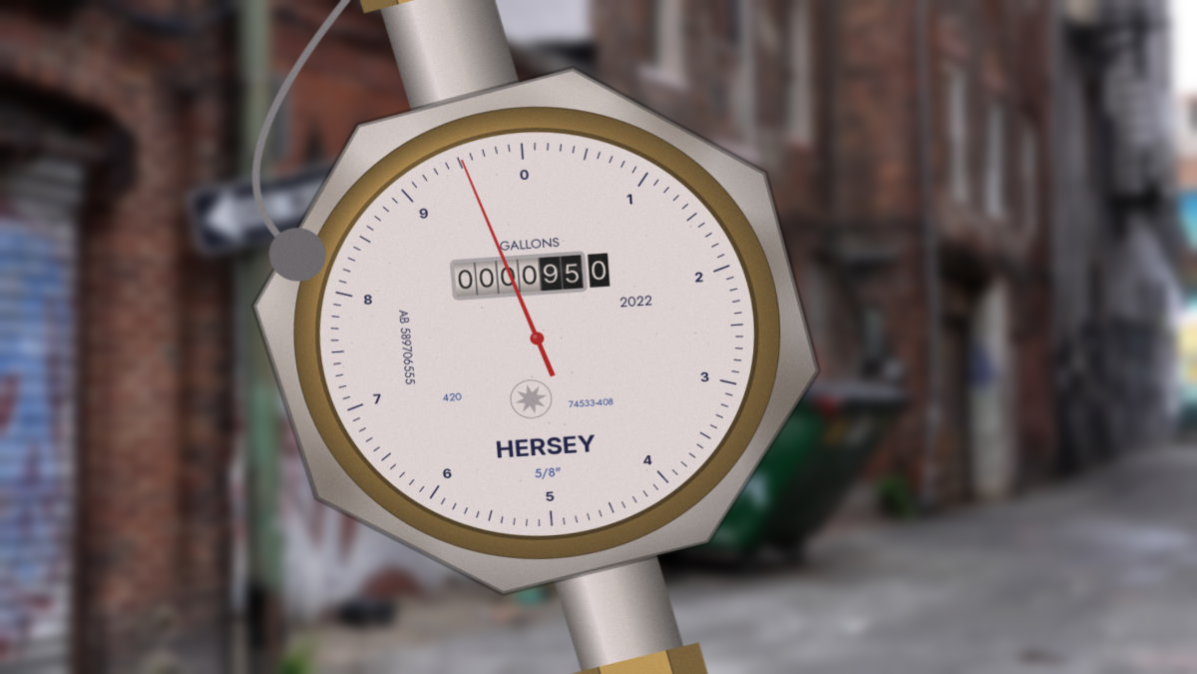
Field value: 949.5 gal
